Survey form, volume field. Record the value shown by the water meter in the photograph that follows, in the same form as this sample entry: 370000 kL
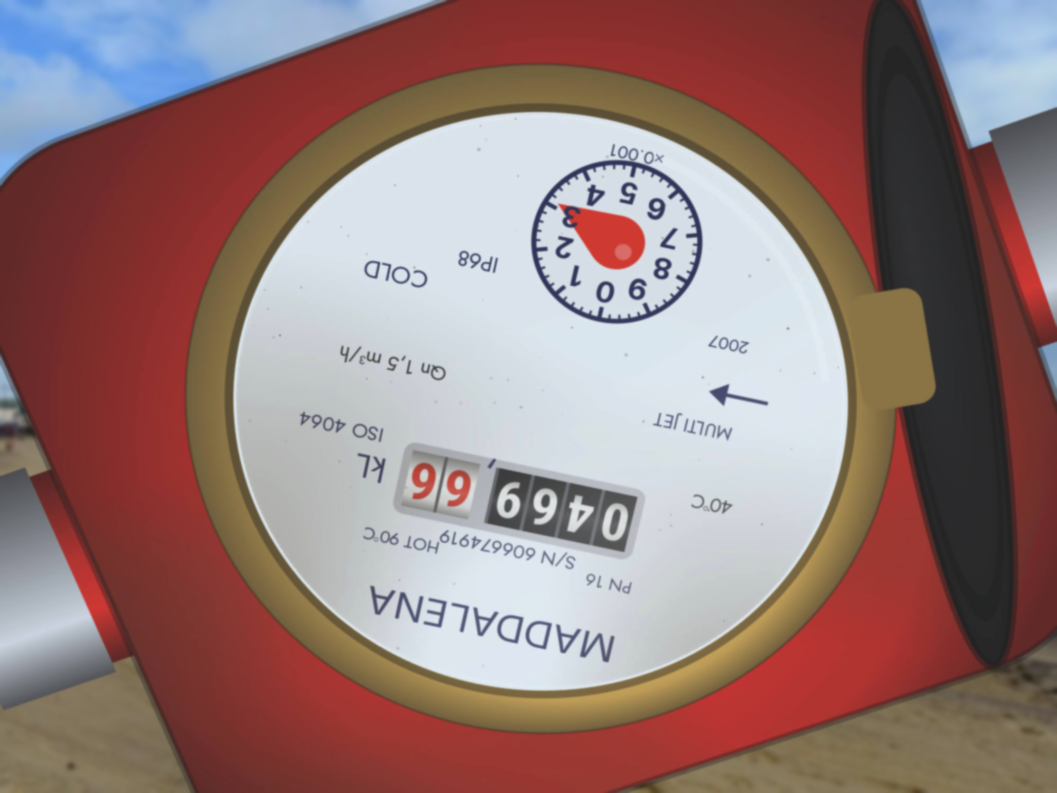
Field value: 469.663 kL
